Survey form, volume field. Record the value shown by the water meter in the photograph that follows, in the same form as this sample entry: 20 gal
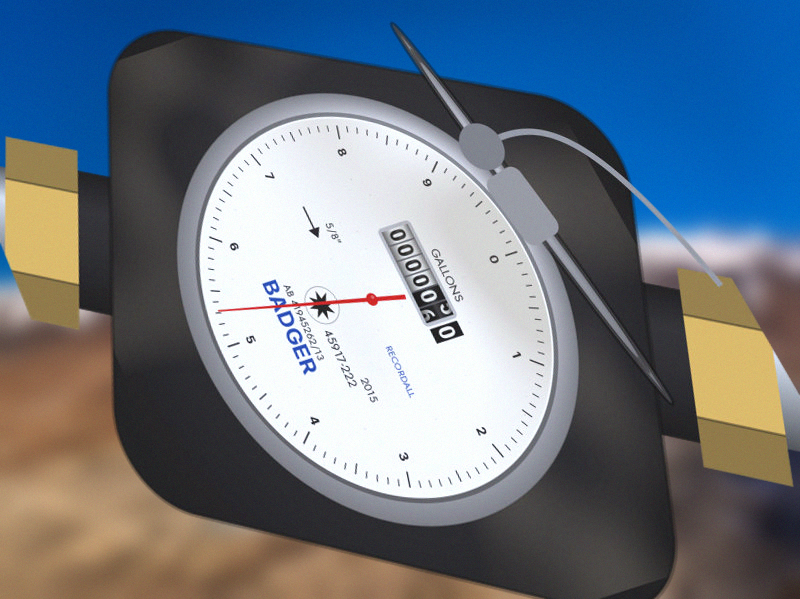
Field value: 55.3 gal
